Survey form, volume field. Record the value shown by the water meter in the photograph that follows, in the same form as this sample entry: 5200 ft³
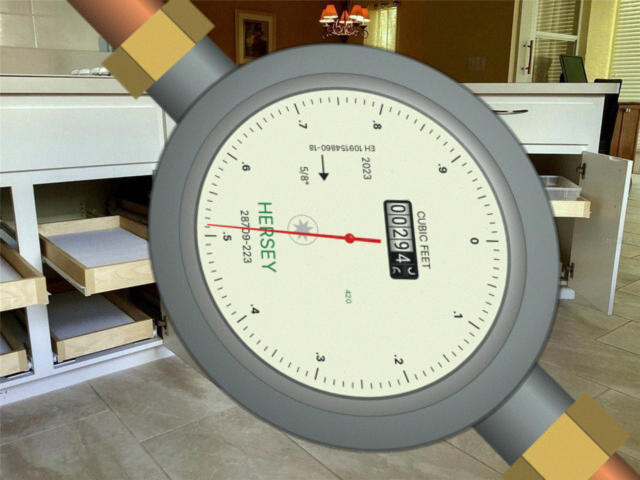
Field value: 2945.51 ft³
